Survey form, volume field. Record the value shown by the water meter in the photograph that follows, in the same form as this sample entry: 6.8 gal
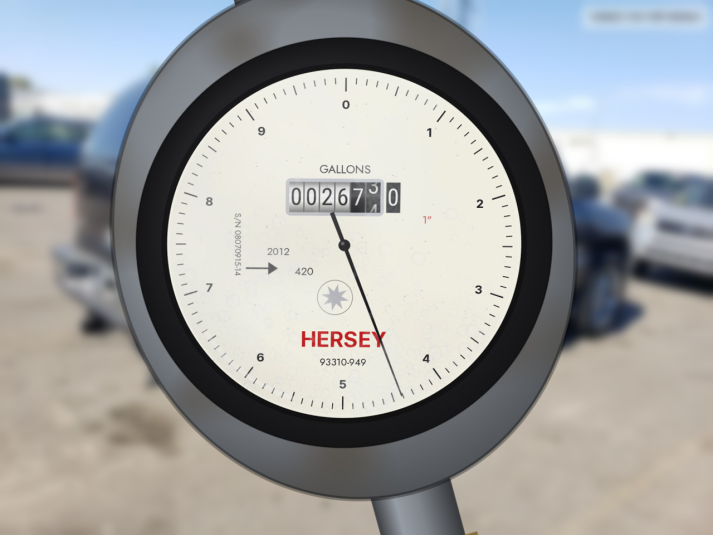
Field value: 26734.4 gal
